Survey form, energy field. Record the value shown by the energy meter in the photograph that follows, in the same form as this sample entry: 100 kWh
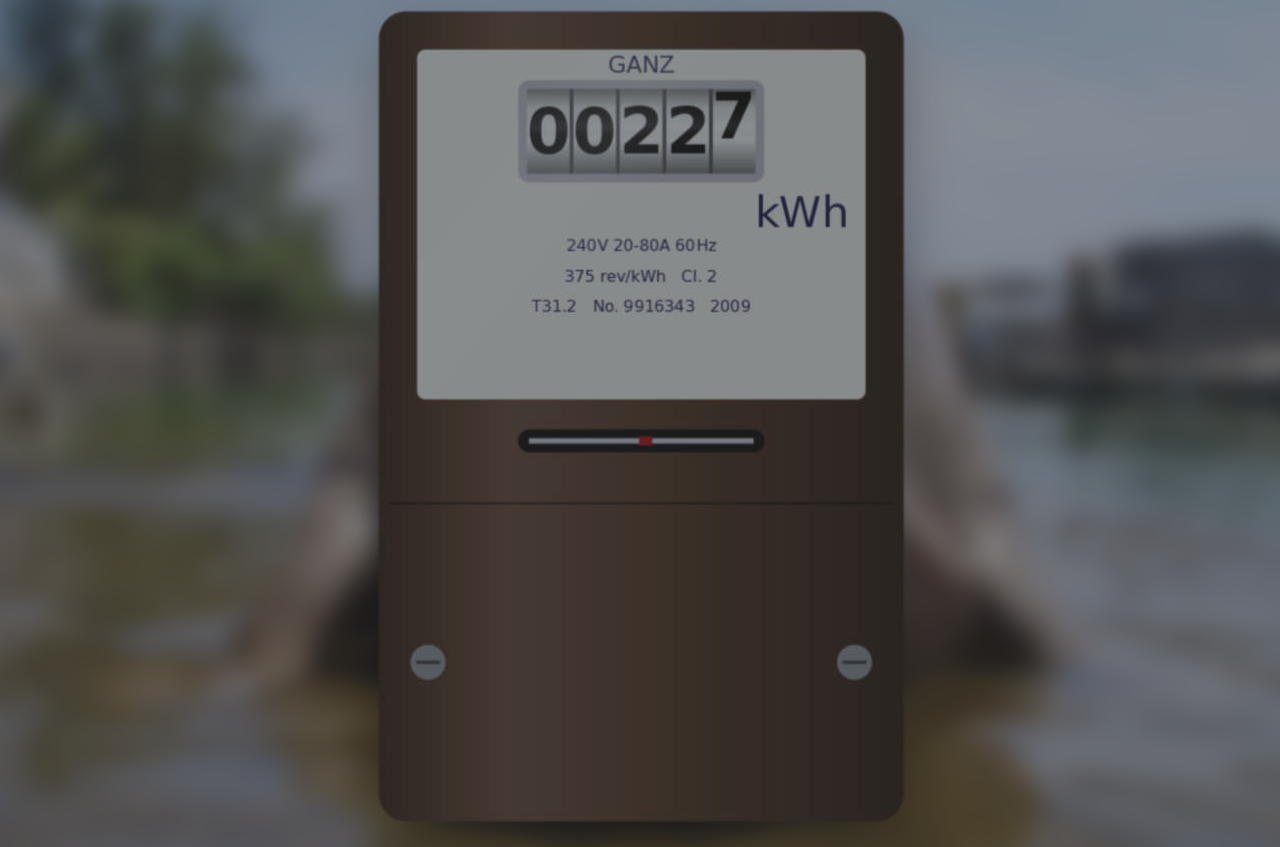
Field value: 227 kWh
